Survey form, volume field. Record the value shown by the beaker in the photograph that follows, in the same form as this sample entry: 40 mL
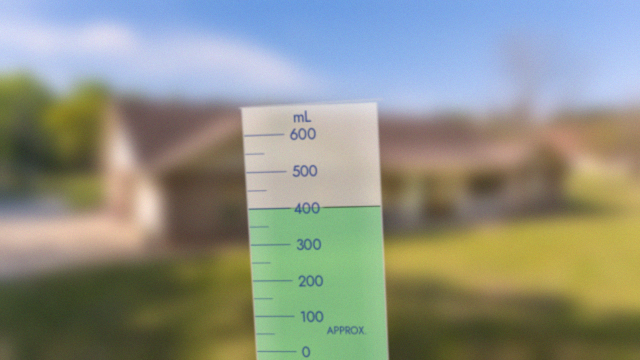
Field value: 400 mL
